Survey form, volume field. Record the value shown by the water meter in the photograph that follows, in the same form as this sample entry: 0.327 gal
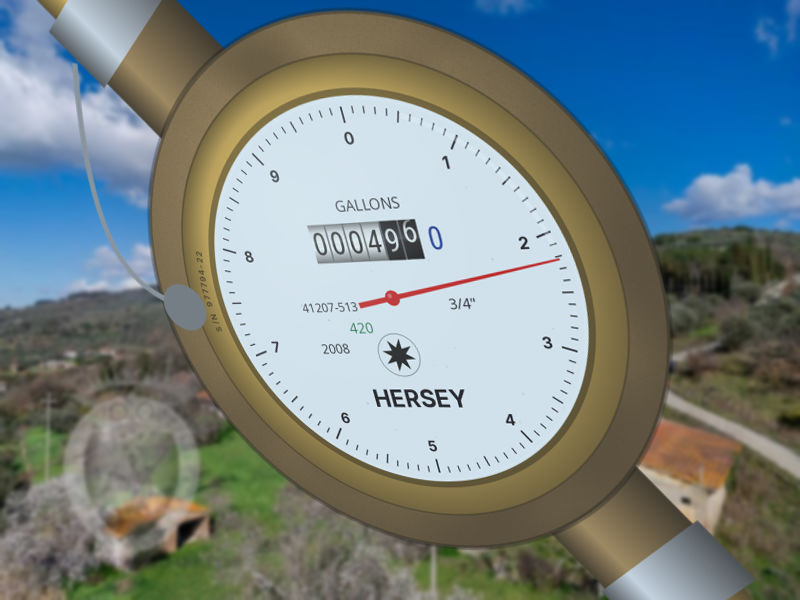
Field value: 4962.2 gal
